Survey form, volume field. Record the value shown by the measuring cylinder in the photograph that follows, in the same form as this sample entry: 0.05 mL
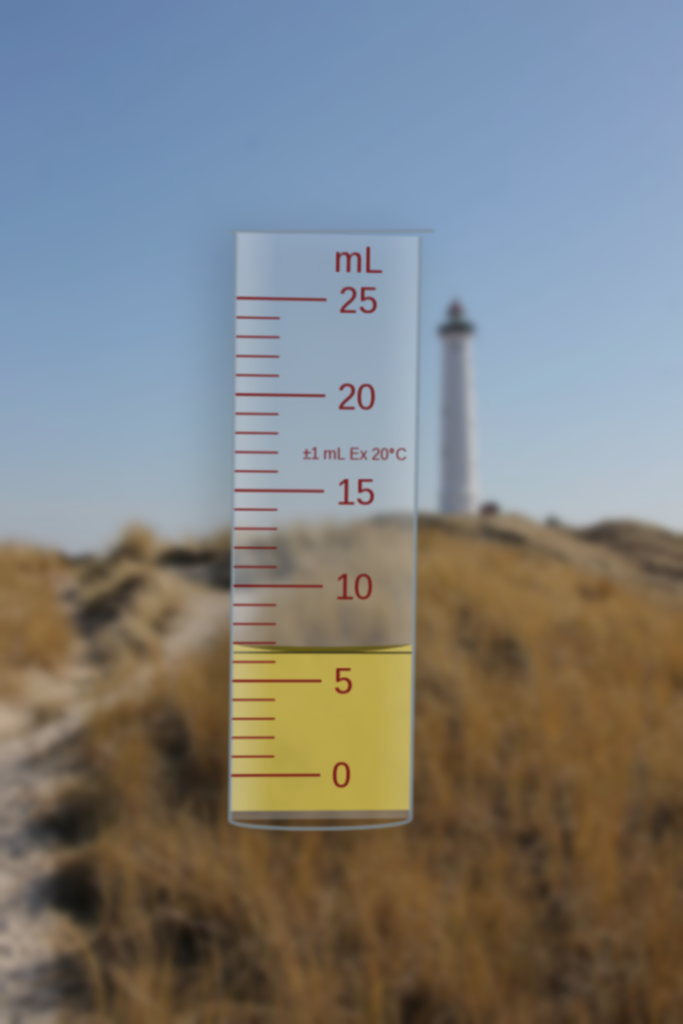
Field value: 6.5 mL
